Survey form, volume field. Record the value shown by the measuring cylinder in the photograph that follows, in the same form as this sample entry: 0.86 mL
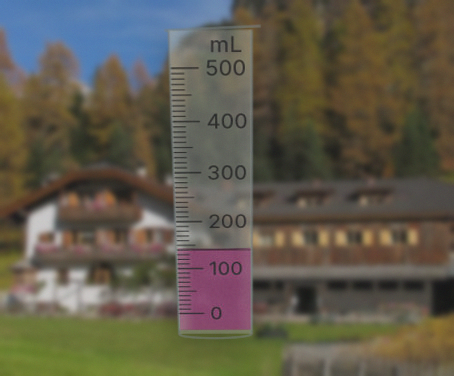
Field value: 140 mL
